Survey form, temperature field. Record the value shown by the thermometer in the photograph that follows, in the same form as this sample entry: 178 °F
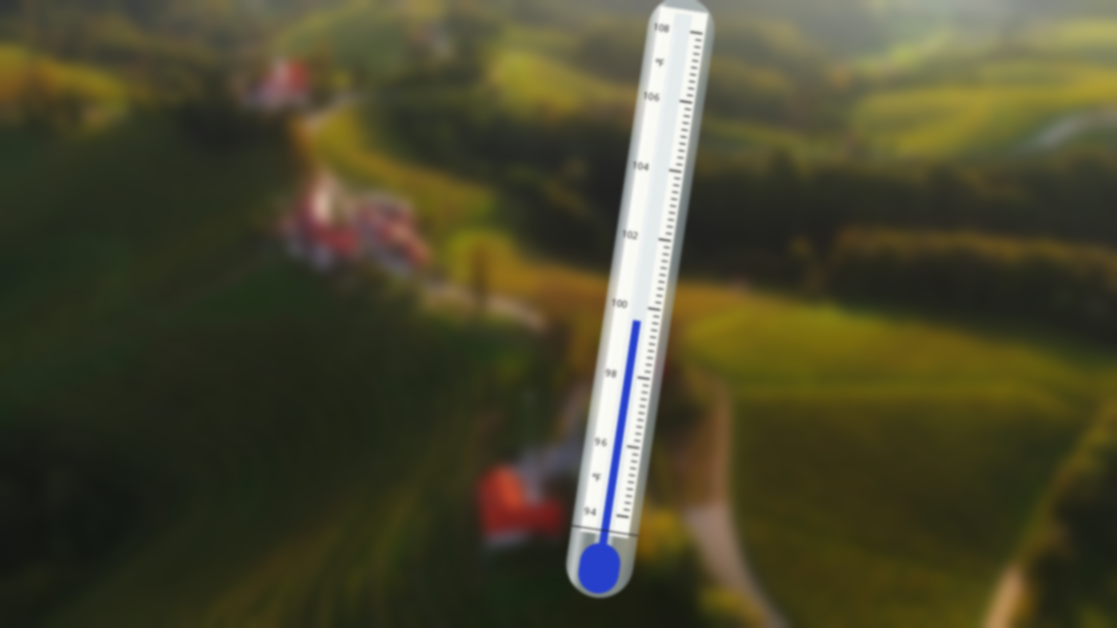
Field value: 99.6 °F
